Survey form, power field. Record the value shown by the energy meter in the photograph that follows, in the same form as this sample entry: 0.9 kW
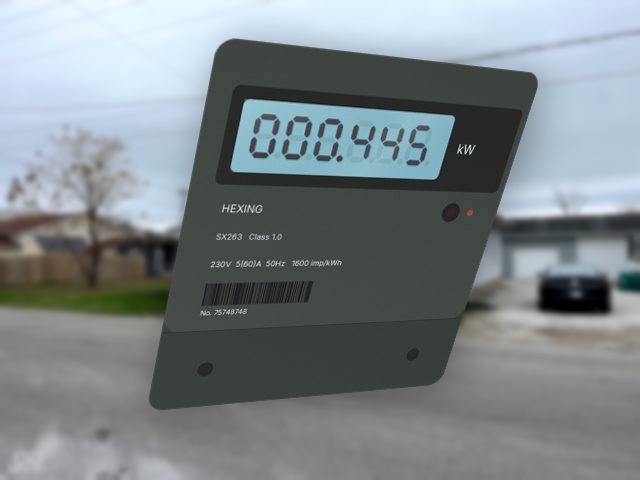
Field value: 0.445 kW
